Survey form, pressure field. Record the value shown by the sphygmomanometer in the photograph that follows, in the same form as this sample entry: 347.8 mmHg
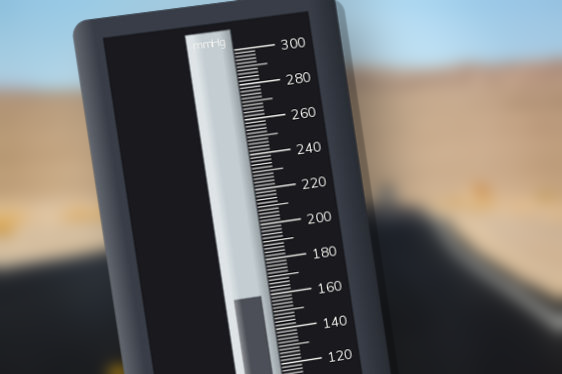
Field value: 160 mmHg
